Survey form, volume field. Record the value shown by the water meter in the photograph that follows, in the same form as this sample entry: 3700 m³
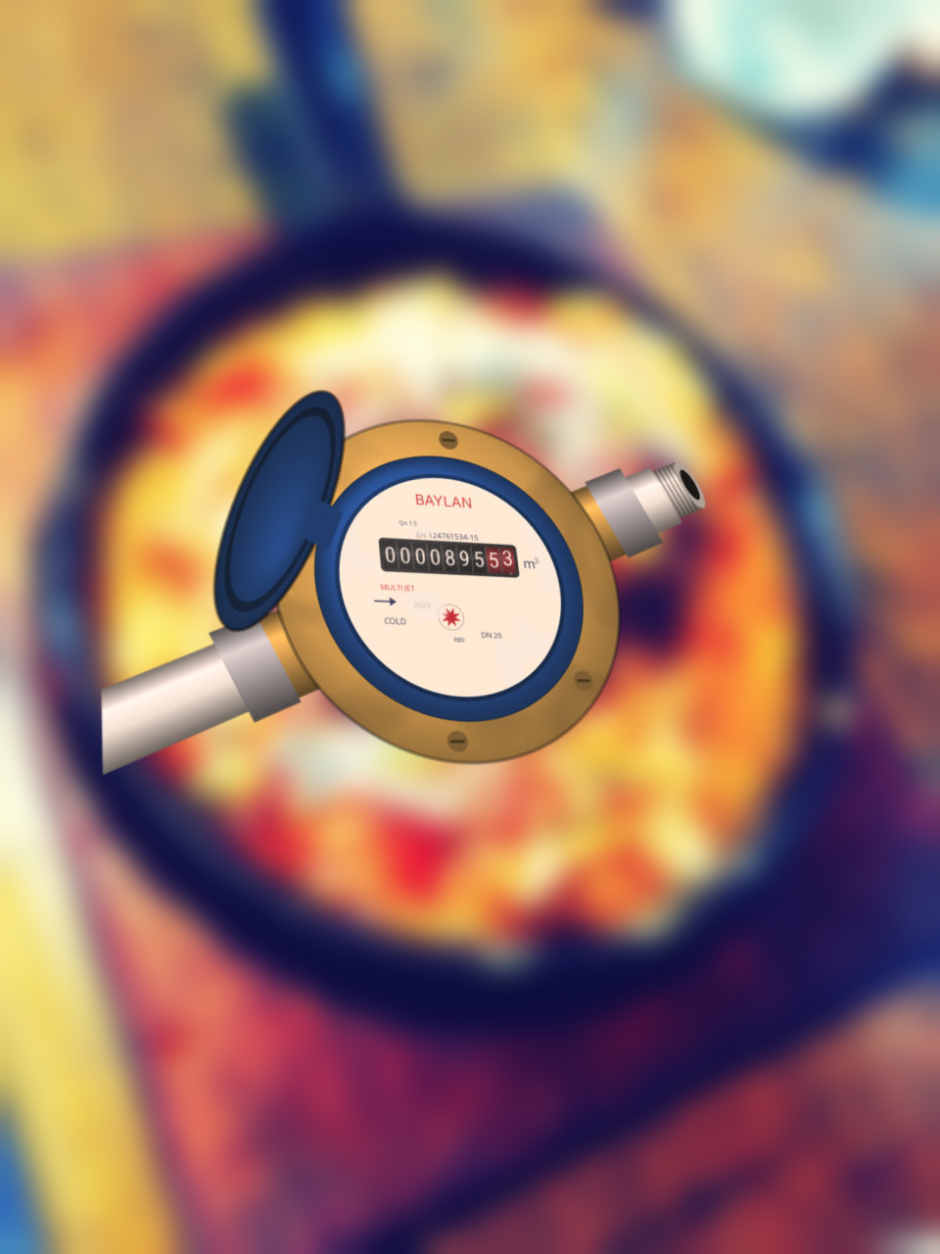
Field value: 895.53 m³
